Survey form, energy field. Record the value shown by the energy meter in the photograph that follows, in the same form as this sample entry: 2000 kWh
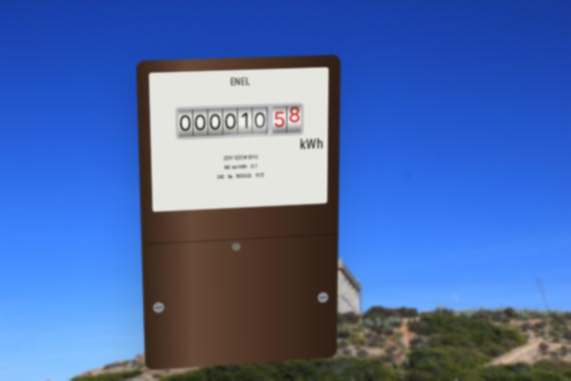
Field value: 10.58 kWh
